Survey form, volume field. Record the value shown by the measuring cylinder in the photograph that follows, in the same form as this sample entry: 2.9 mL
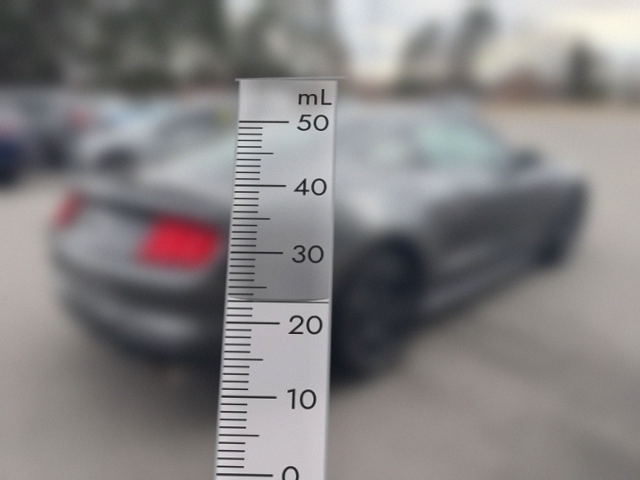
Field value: 23 mL
